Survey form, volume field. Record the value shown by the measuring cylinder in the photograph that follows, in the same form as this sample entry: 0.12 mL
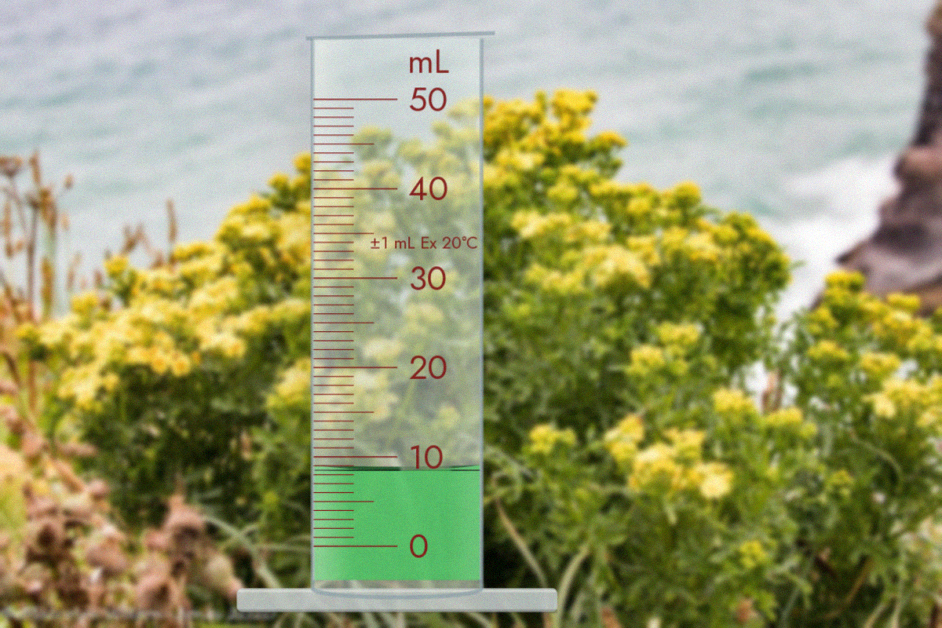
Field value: 8.5 mL
